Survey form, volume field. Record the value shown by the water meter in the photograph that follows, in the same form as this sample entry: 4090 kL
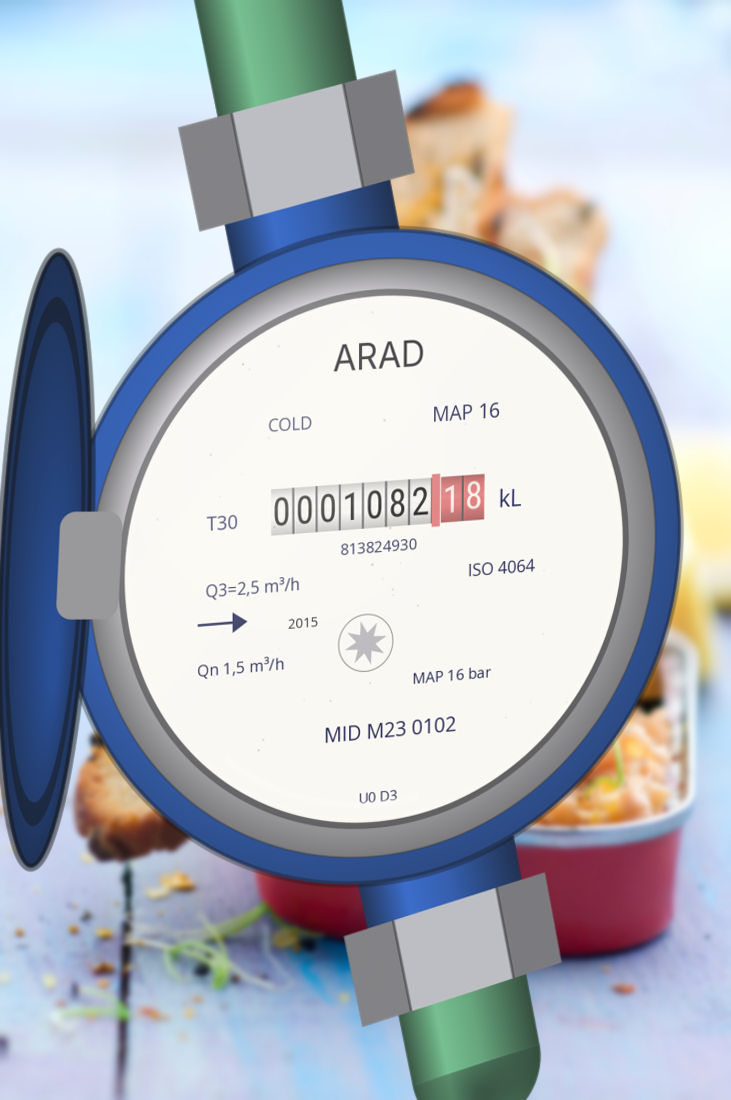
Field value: 1082.18 kL
